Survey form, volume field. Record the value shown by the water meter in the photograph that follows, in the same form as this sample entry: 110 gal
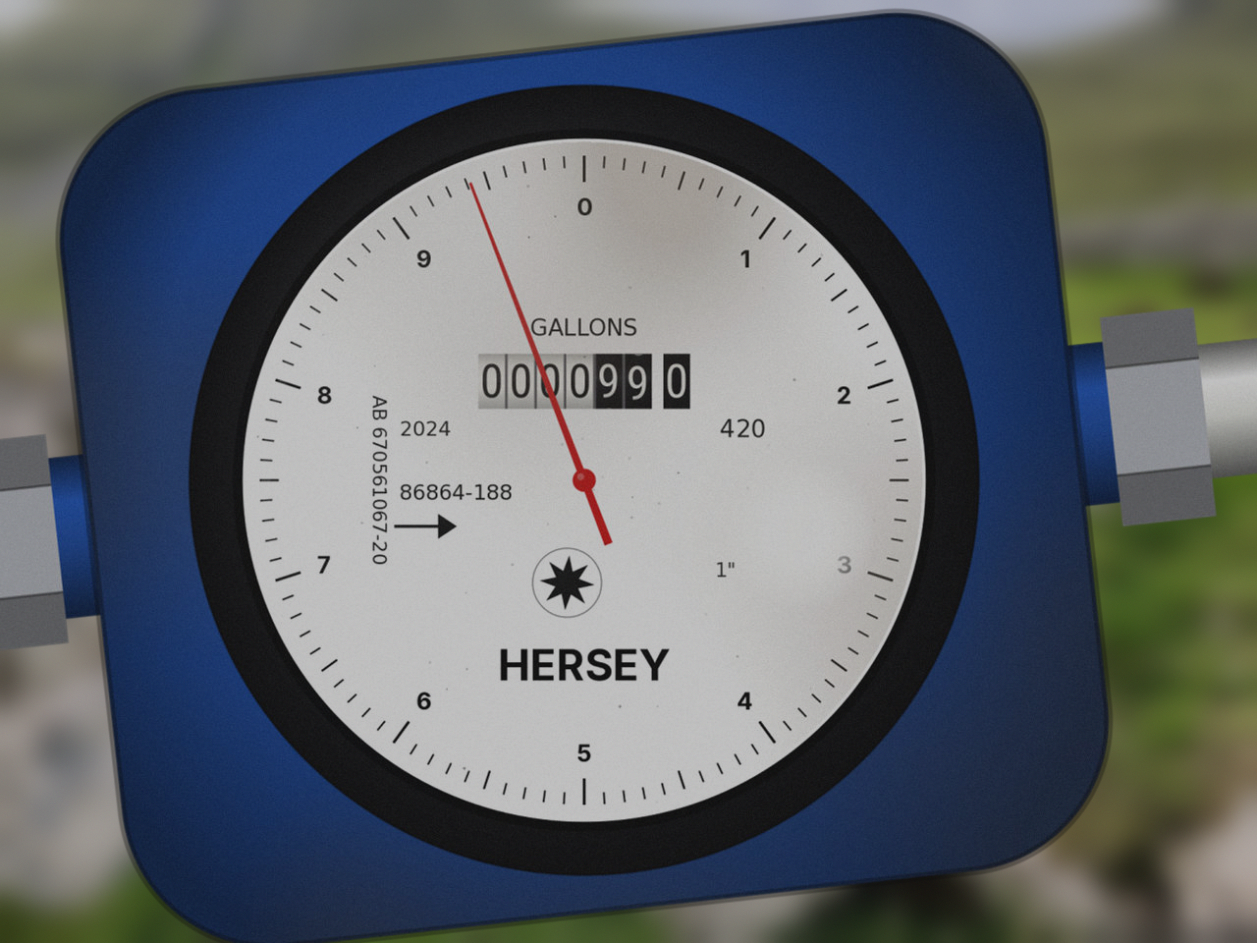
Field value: 989.4 gal
